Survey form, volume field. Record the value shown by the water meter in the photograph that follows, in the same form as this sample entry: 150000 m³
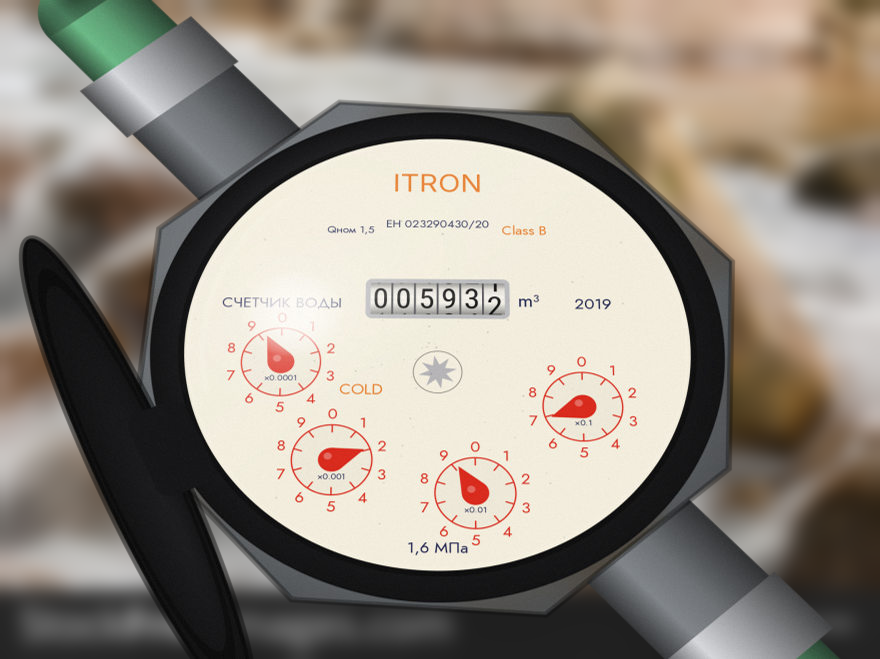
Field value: 5931.6919 m³
